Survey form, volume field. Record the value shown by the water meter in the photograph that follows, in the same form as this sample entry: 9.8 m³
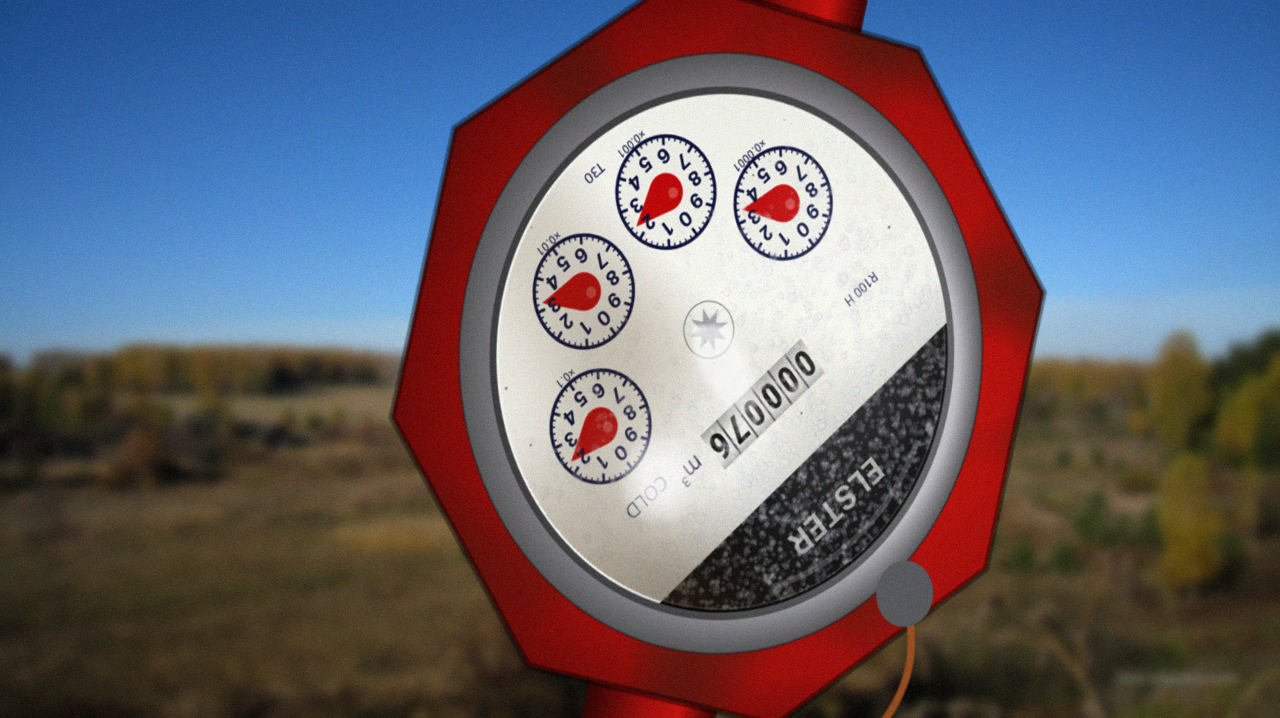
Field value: 76.2323 m³
